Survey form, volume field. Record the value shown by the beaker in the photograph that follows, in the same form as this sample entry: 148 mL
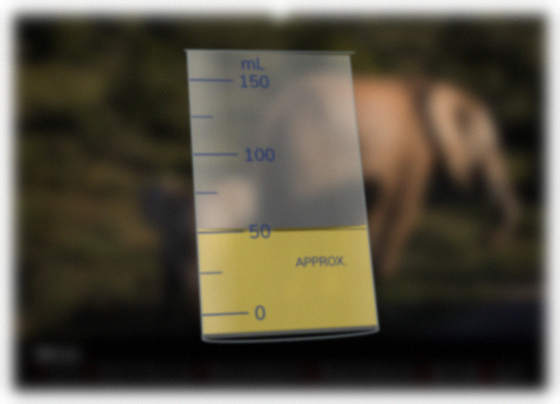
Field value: 50 mL
